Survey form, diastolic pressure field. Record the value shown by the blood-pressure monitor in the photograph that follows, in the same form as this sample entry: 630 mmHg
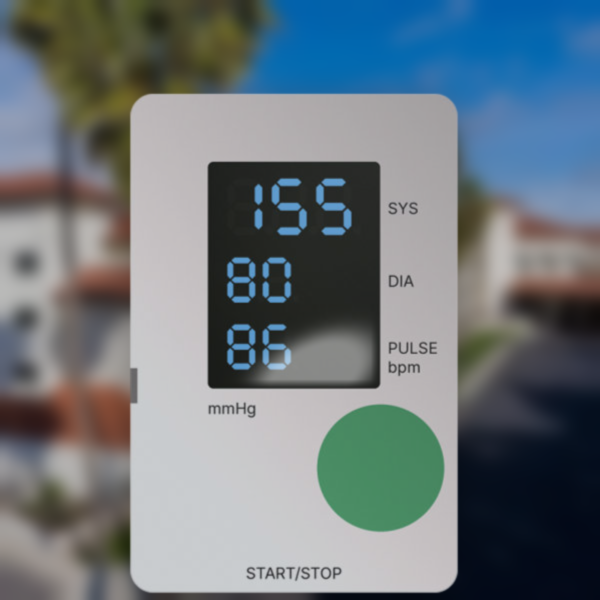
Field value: 80 mmHg
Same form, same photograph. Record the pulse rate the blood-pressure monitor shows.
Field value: 86 bpm
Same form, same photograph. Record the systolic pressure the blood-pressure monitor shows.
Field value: 155 mmHg
